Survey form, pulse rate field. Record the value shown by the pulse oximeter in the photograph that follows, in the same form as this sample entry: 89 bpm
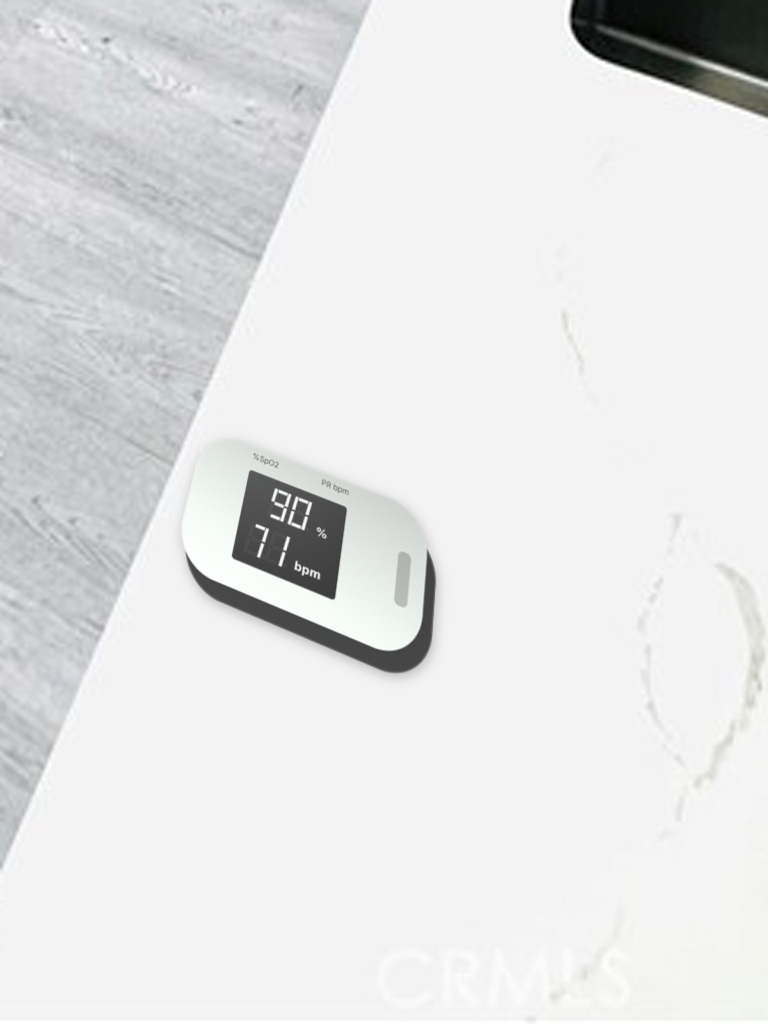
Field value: 71 bpm
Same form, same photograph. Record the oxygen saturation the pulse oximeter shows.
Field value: 90 %
